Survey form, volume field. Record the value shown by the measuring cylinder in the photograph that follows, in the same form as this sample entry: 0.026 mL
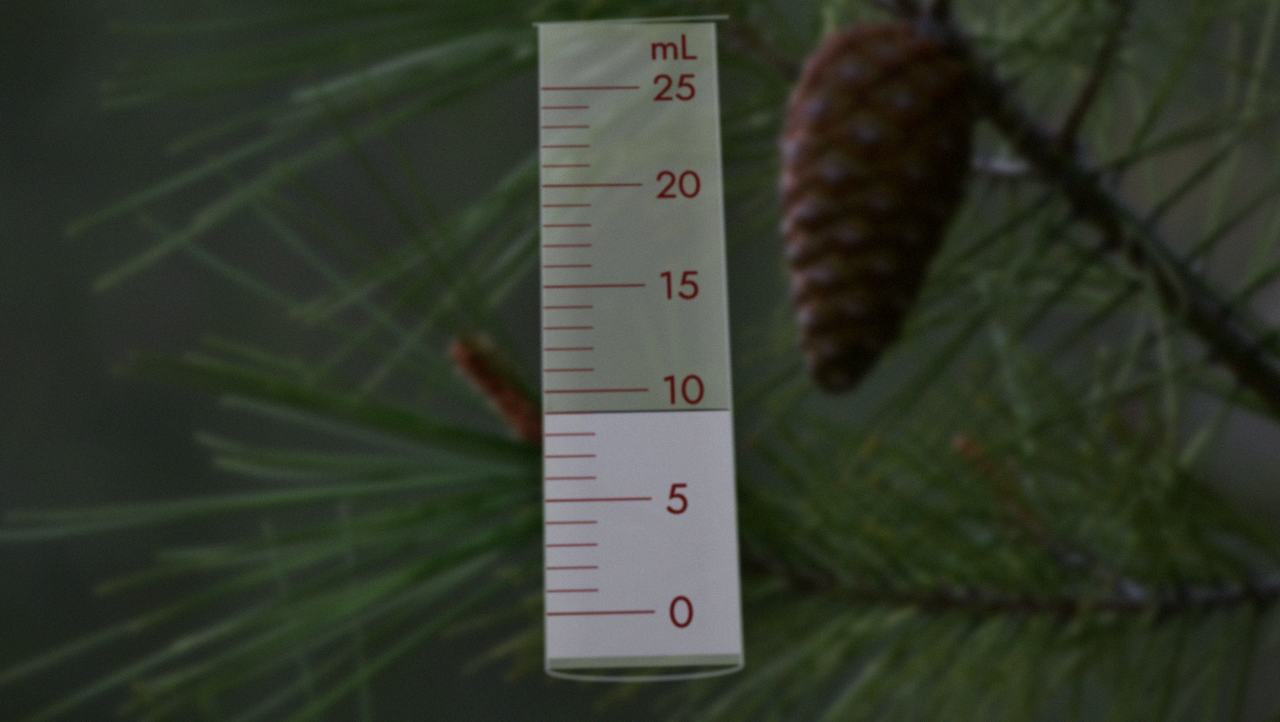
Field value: 9 mL
